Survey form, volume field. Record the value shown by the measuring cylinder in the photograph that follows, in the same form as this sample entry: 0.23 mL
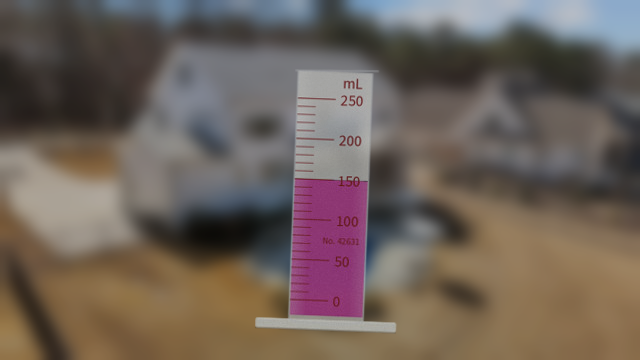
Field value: 150 mL
